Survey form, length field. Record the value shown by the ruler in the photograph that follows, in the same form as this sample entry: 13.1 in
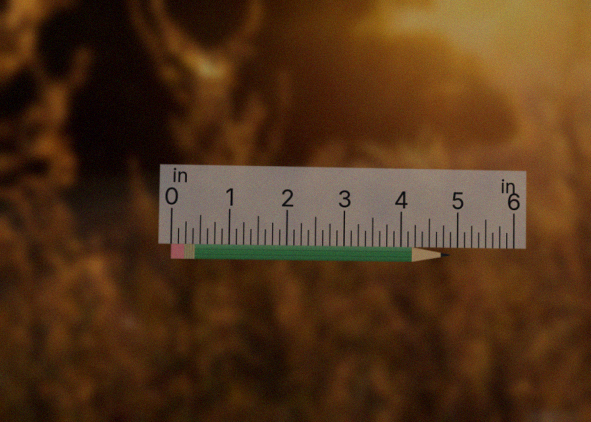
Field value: 4.875 in
